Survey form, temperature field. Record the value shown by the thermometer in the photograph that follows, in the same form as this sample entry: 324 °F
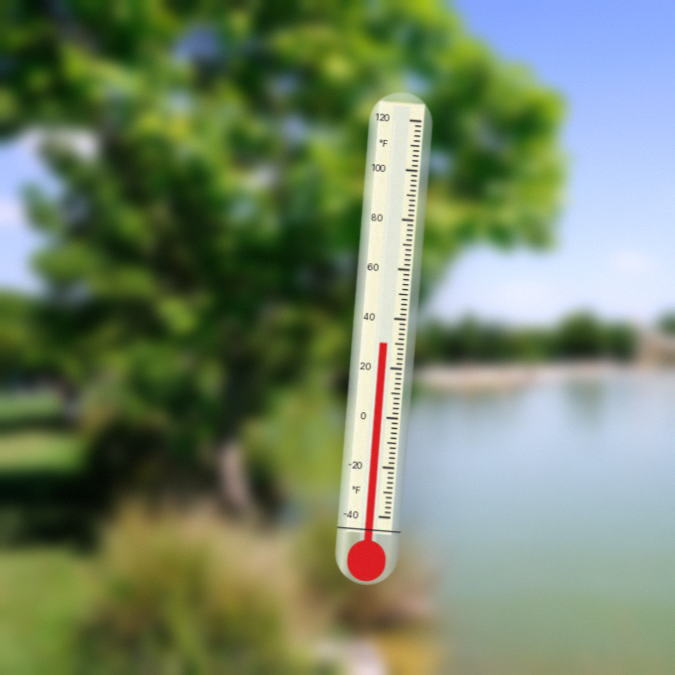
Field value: 30 °F
